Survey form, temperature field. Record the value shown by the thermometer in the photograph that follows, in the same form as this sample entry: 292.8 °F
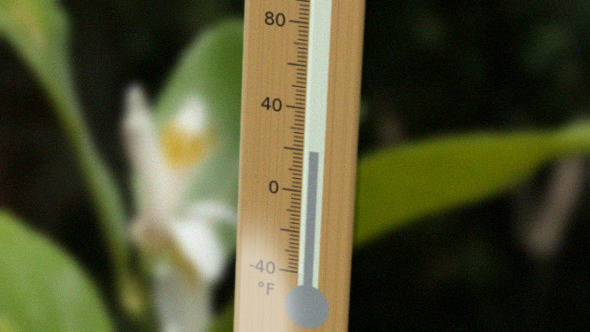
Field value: 20 °F
